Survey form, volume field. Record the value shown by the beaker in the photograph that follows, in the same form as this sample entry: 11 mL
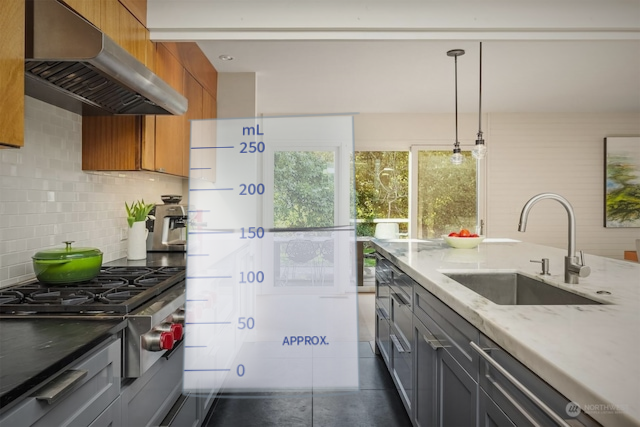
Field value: 150 mL
